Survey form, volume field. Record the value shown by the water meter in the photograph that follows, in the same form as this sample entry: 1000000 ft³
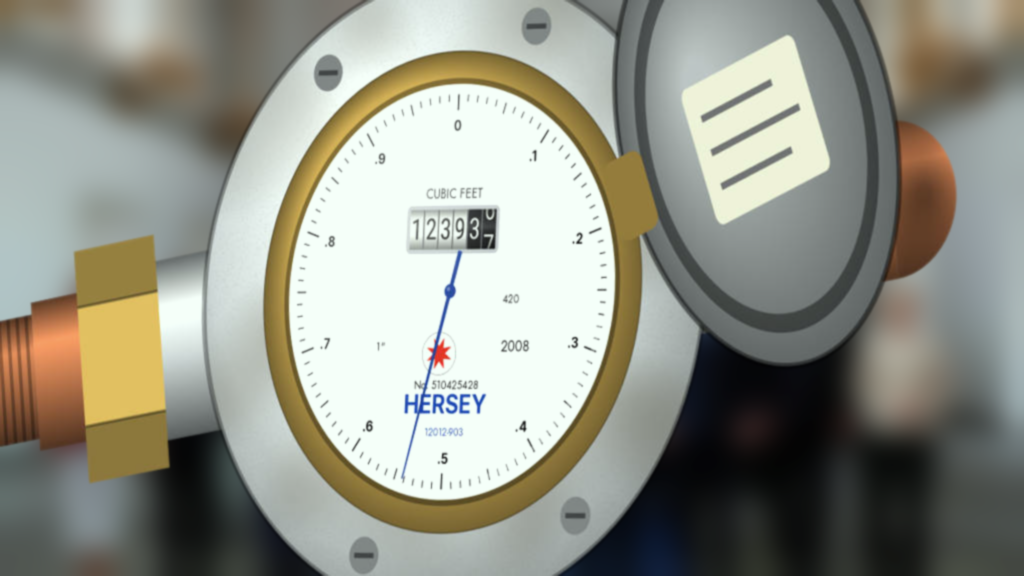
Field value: 123936.54 ft³
